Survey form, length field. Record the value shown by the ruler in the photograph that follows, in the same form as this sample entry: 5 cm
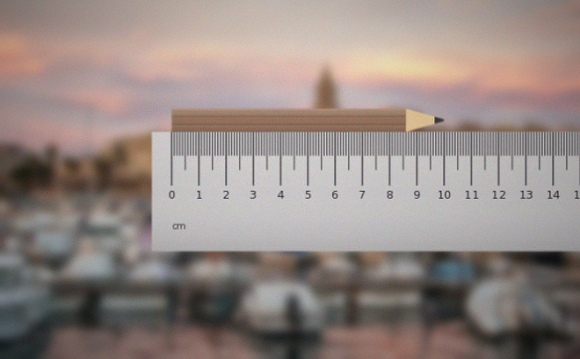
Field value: 10 cm
